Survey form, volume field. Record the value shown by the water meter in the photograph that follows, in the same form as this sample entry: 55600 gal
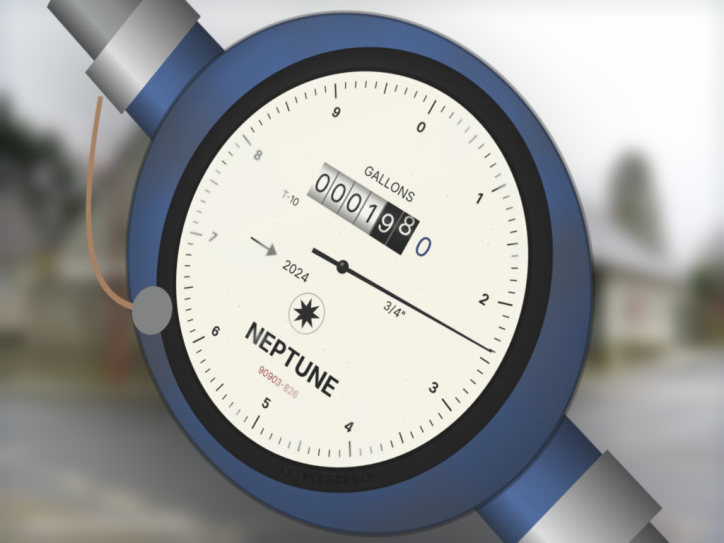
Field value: 1982.4 gal
